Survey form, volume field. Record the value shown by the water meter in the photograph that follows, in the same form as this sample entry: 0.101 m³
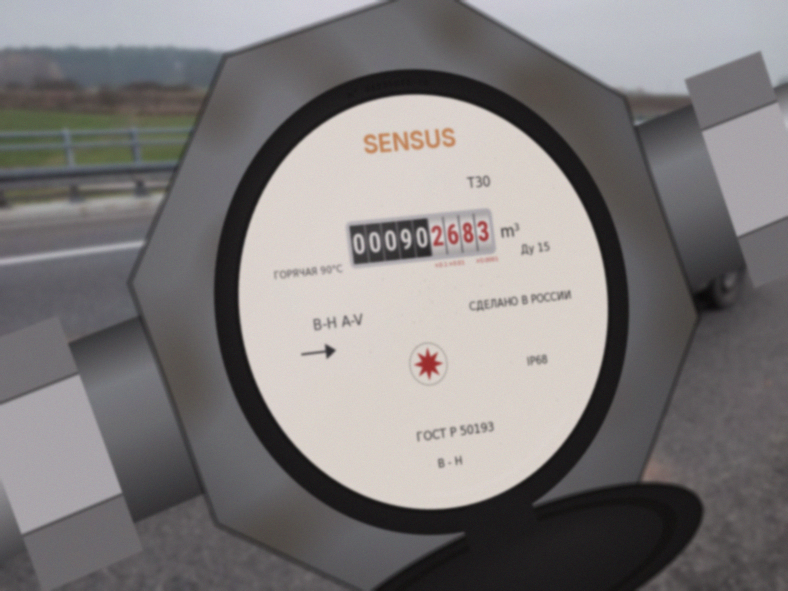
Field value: 90.2683 m³
